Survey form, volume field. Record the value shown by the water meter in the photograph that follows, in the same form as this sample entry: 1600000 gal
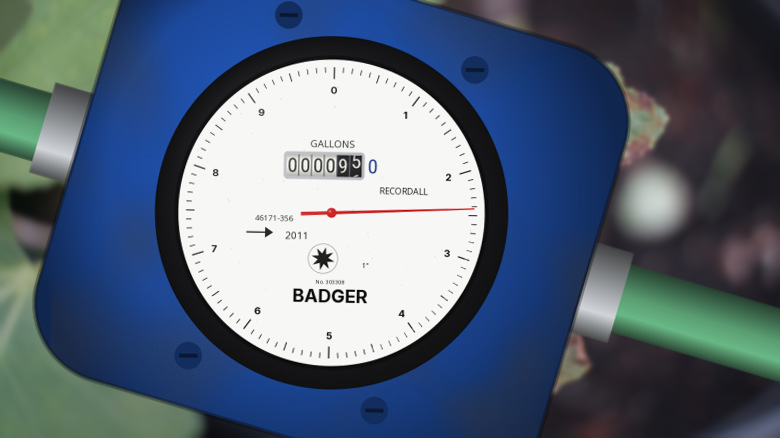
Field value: 952.4 gal
